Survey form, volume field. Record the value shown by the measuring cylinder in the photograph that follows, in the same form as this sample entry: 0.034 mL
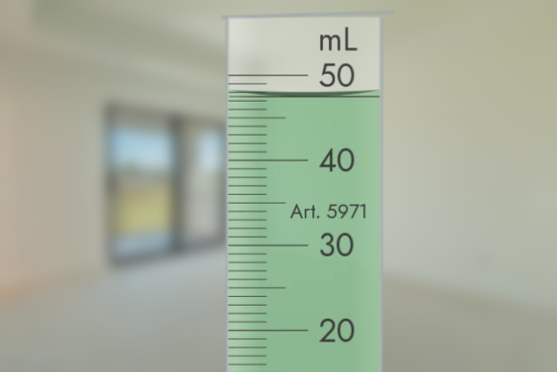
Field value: 47.5 mL
